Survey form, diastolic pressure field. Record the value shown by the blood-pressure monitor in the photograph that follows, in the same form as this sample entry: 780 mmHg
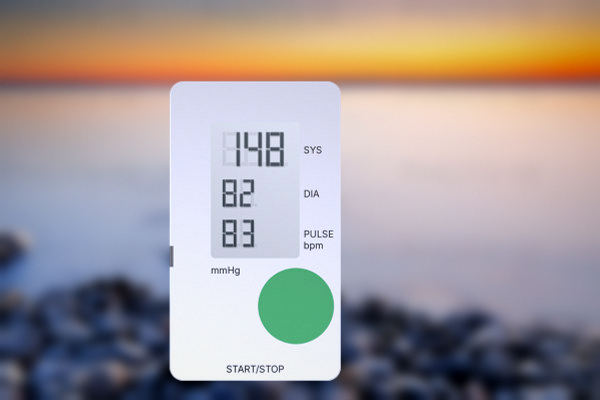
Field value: 82 mmHg
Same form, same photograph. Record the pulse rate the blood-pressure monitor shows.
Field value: 83 bpm
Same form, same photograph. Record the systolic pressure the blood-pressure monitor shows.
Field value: 148 mmHg
